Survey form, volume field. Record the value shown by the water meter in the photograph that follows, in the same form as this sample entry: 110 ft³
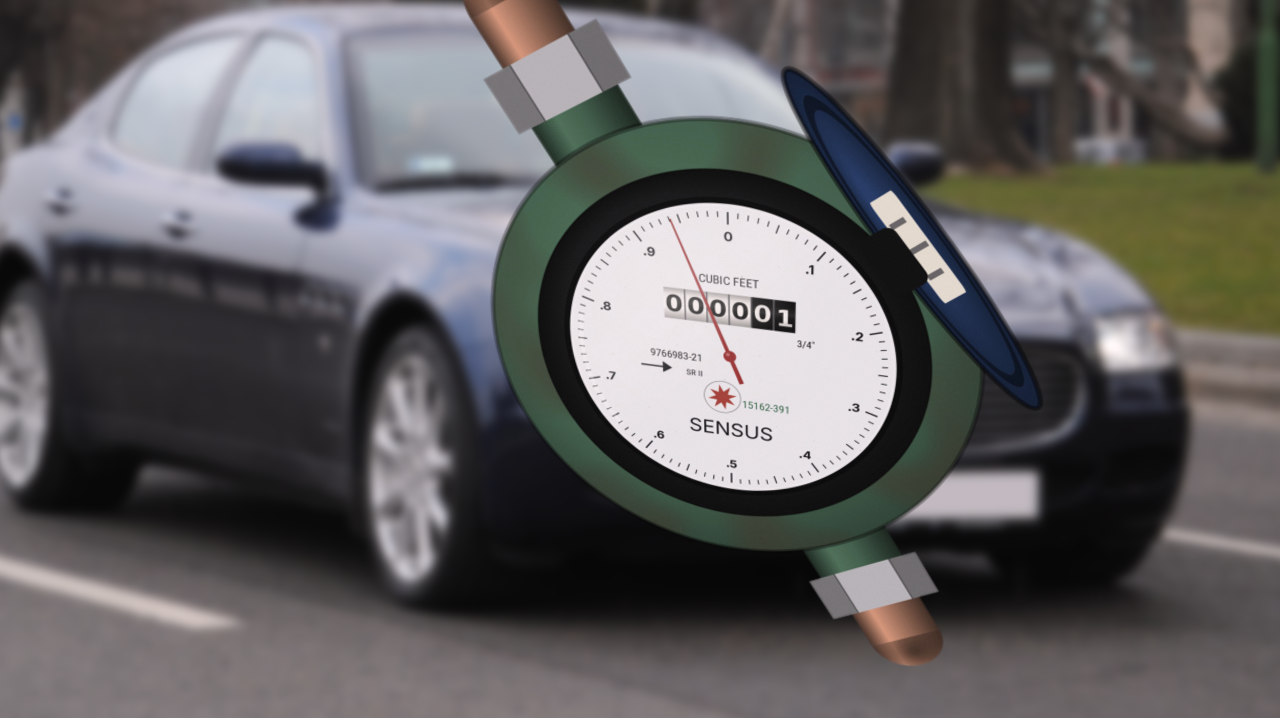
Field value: 0.94 ft³
